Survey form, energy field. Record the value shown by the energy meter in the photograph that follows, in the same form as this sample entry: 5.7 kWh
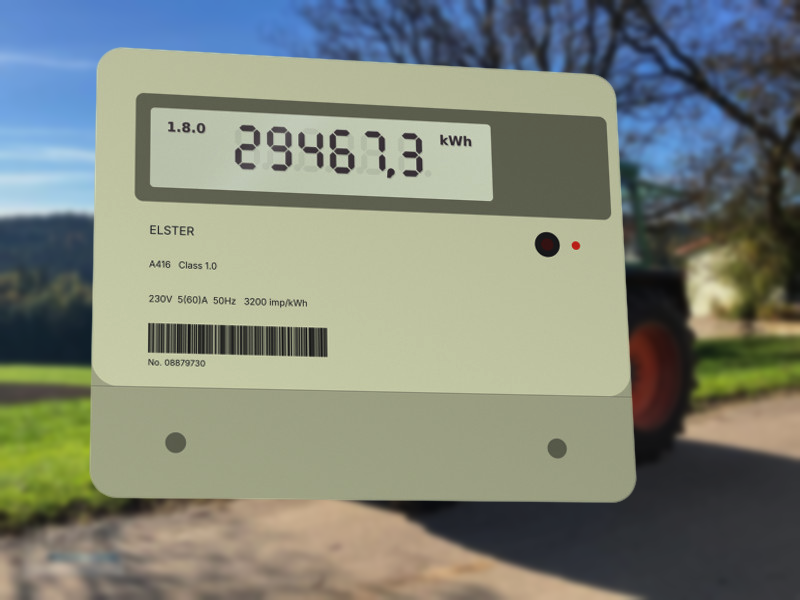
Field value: 29467.3 kWh
